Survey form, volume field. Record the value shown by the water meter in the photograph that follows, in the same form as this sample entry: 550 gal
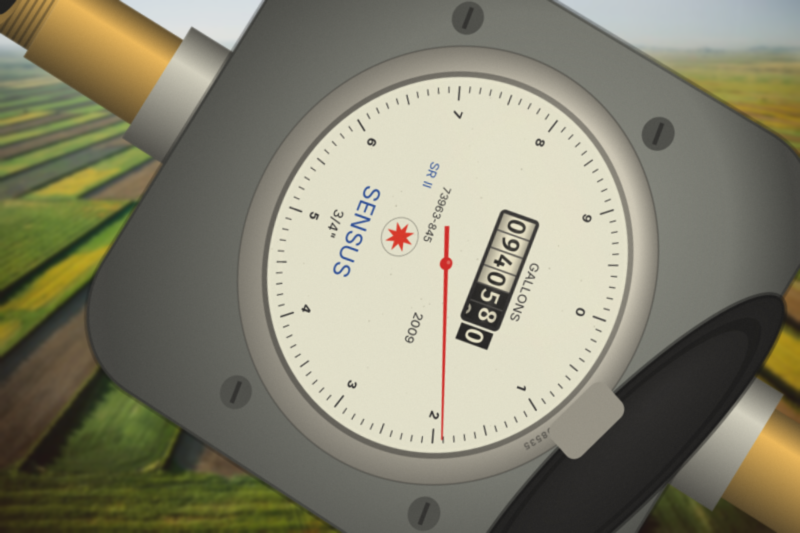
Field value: 940581.9 gal
